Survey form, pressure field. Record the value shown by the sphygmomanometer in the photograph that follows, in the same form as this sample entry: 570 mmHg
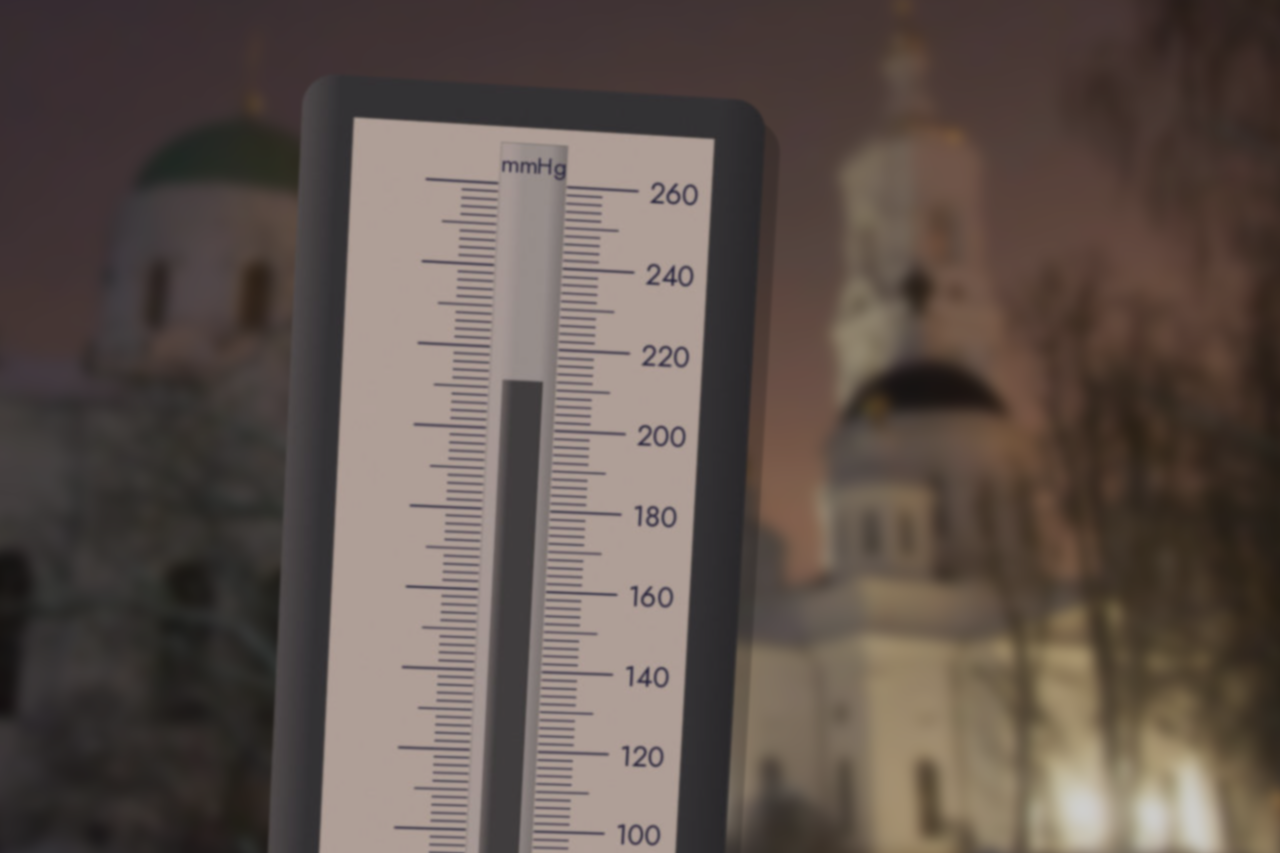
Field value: 212 mmHg
